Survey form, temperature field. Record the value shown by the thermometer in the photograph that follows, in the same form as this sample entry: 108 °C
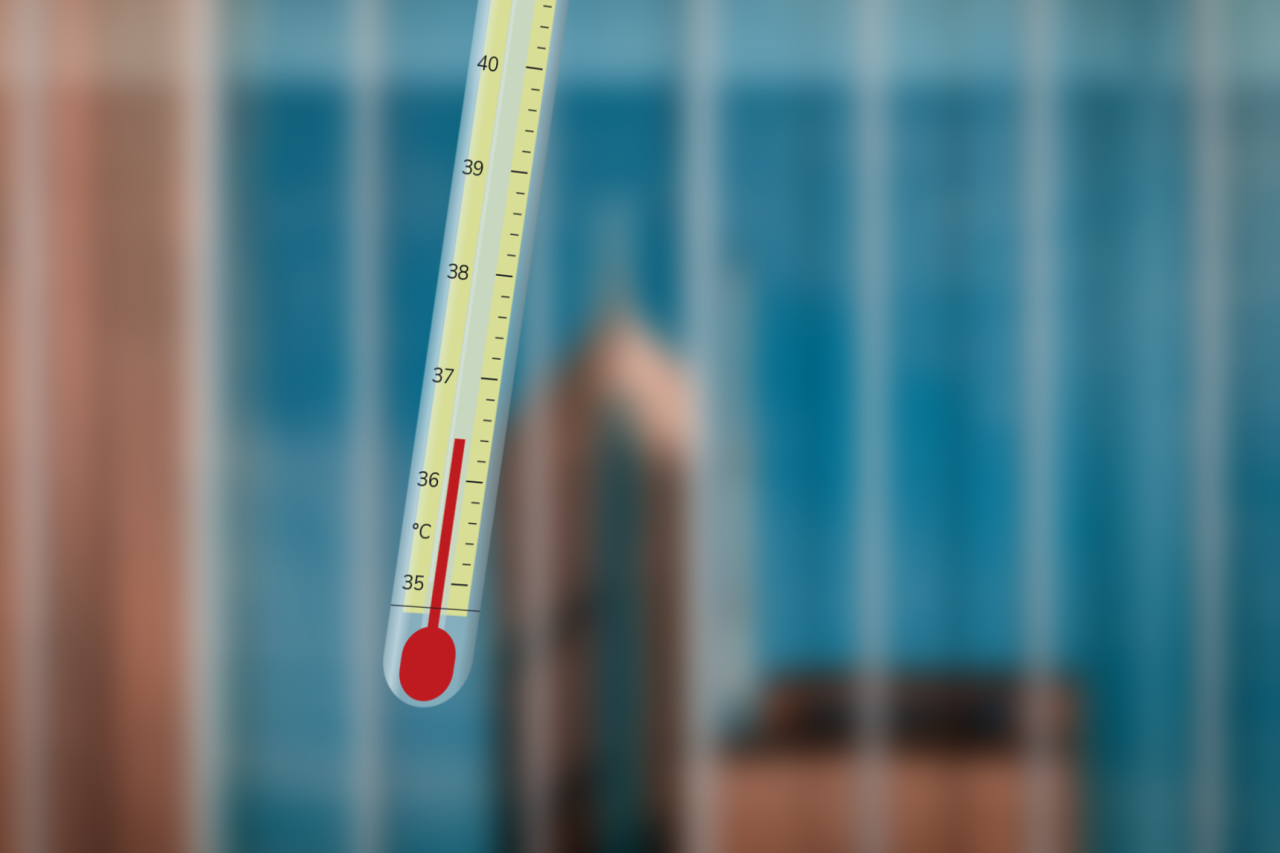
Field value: 36.4 °C
